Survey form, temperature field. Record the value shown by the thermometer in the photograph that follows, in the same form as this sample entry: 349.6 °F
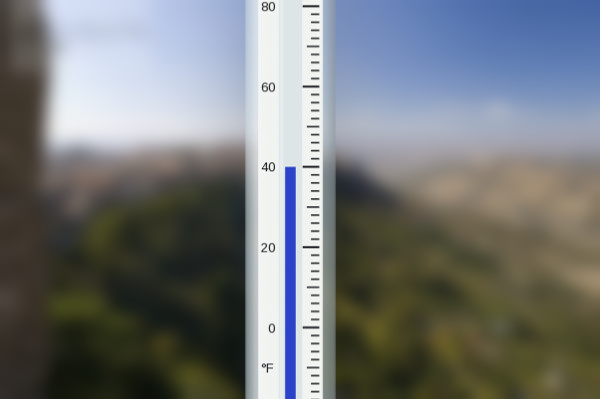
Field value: 40 °F
